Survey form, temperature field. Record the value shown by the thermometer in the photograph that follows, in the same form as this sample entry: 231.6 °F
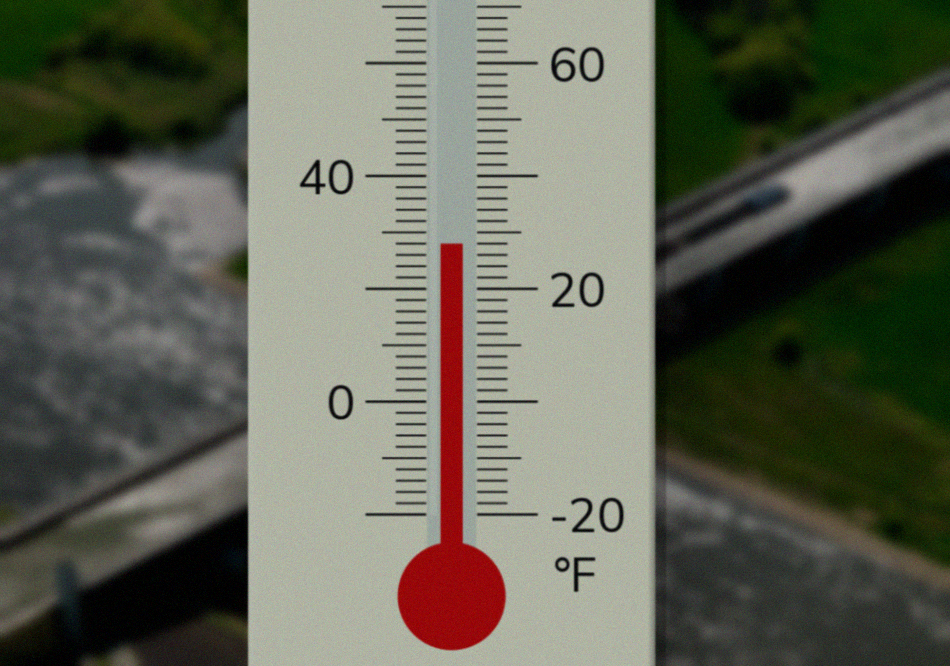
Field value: 28 °F
